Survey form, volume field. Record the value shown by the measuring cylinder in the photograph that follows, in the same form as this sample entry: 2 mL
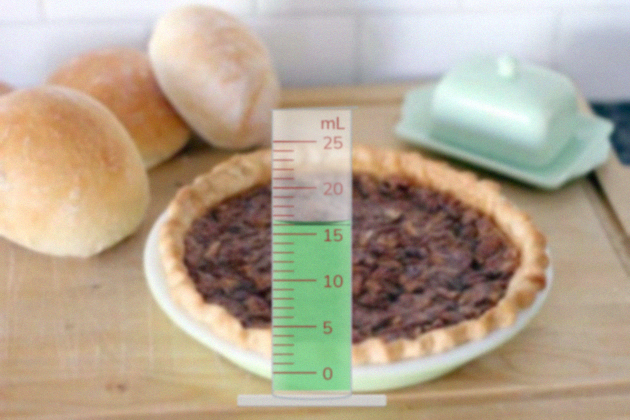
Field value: 16 mL
